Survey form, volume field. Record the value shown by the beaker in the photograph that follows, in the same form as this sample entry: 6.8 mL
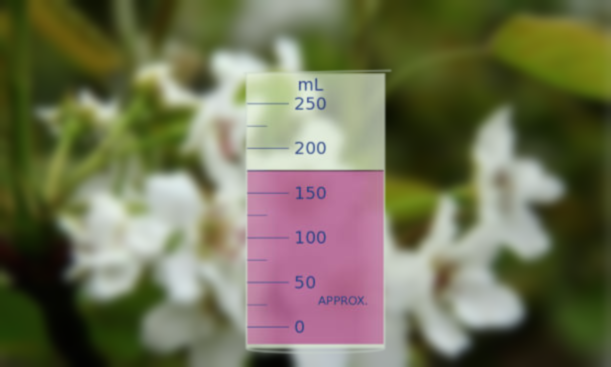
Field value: 175 mL
